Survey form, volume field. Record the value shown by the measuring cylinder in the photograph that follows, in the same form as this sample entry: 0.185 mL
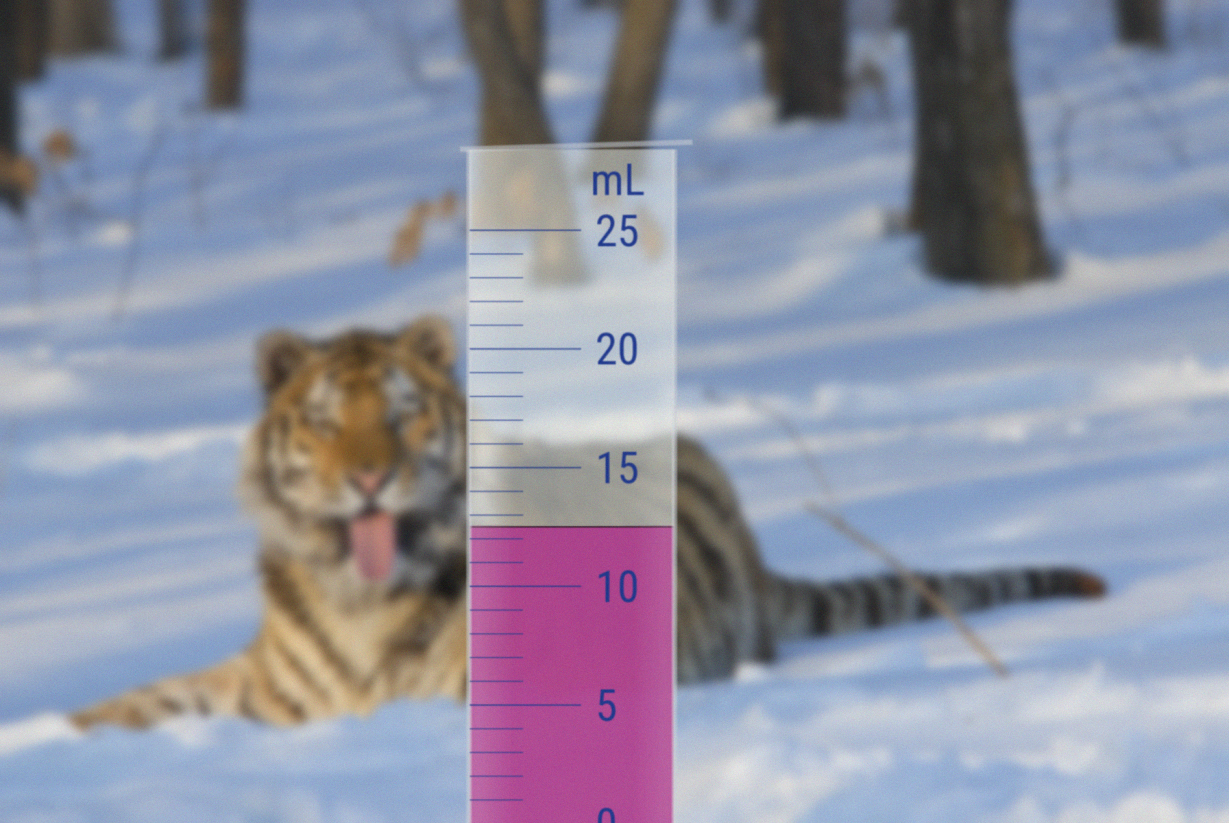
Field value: 12.5 mL
